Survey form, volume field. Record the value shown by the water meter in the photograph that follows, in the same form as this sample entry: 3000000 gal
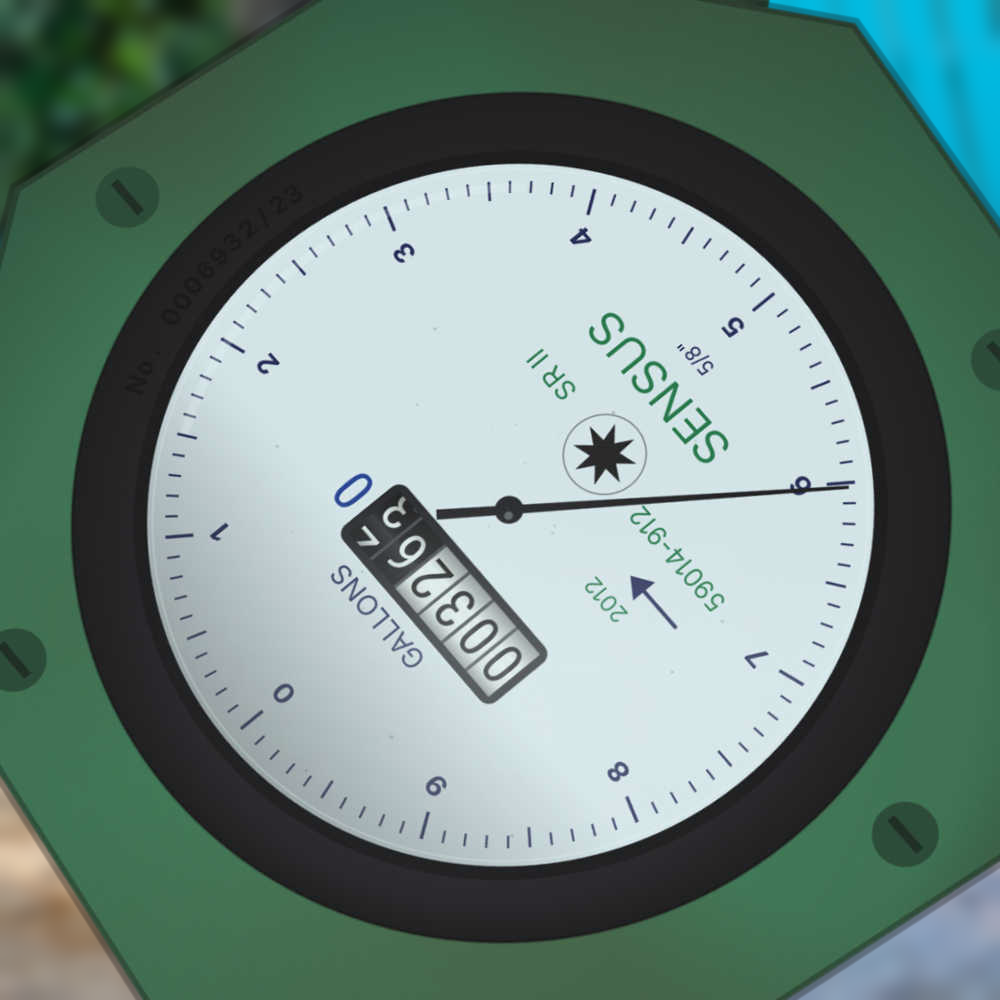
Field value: 32626.0 gal
